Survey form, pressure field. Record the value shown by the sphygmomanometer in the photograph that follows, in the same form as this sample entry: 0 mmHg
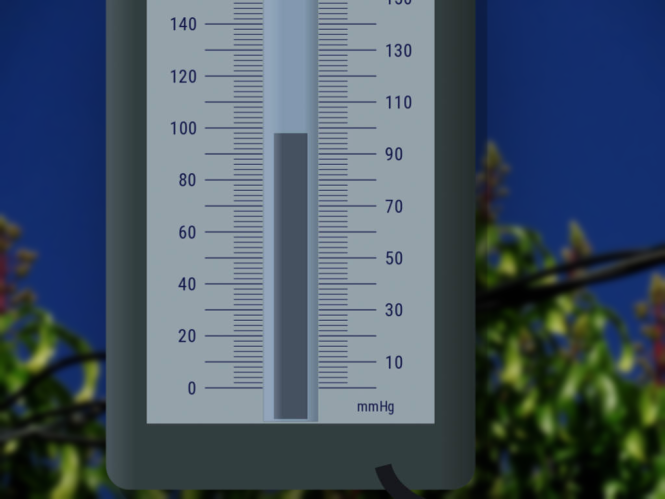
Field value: 98 mmHg
